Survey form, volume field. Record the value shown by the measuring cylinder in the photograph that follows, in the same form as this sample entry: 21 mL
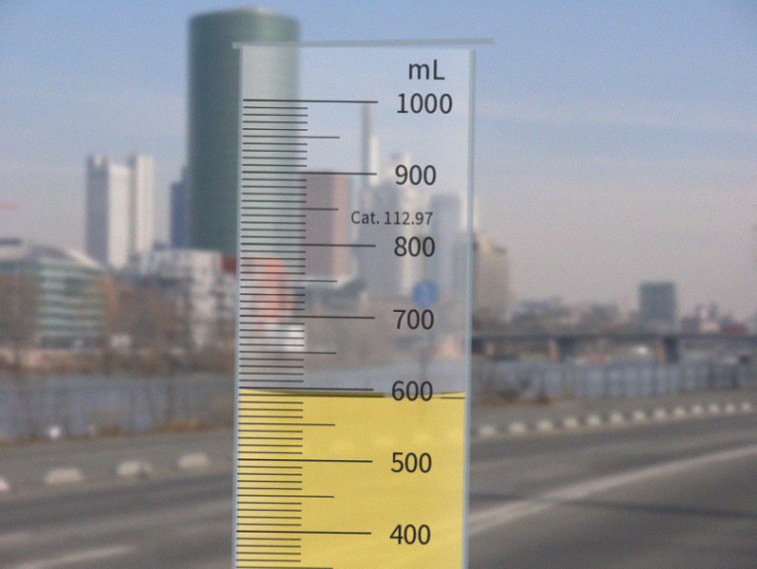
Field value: 590 mL
